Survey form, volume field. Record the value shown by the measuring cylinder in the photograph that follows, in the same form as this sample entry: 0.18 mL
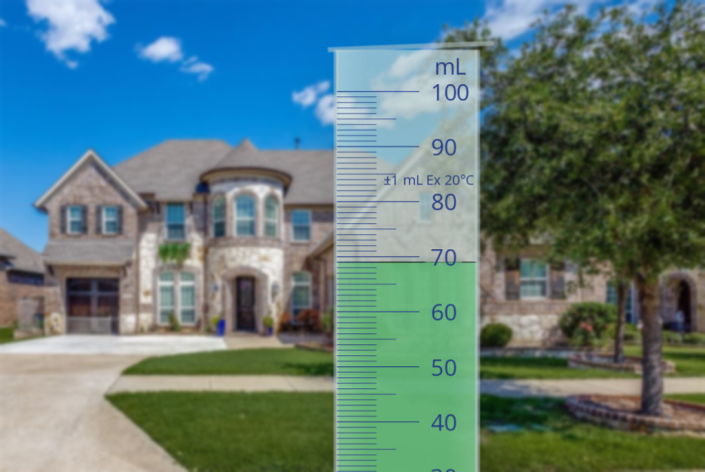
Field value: 69 mL
